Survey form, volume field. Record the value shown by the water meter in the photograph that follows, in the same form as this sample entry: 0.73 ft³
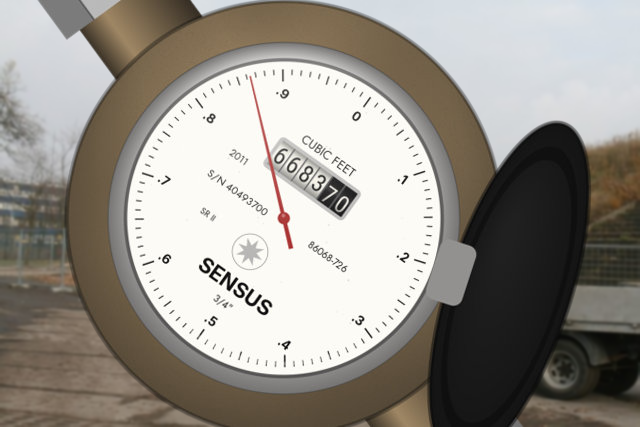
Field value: 668369.86 ft³
